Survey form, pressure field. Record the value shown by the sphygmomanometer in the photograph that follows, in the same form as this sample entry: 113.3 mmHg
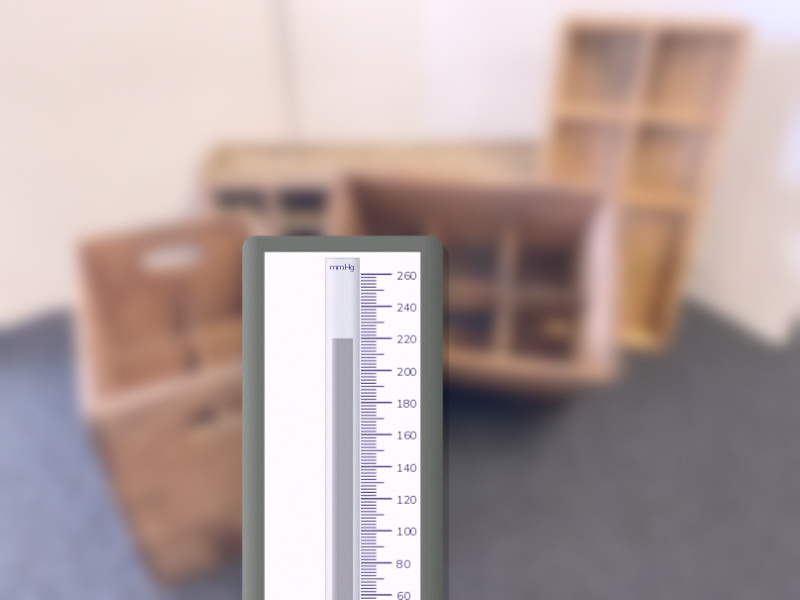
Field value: 220 mmHg
